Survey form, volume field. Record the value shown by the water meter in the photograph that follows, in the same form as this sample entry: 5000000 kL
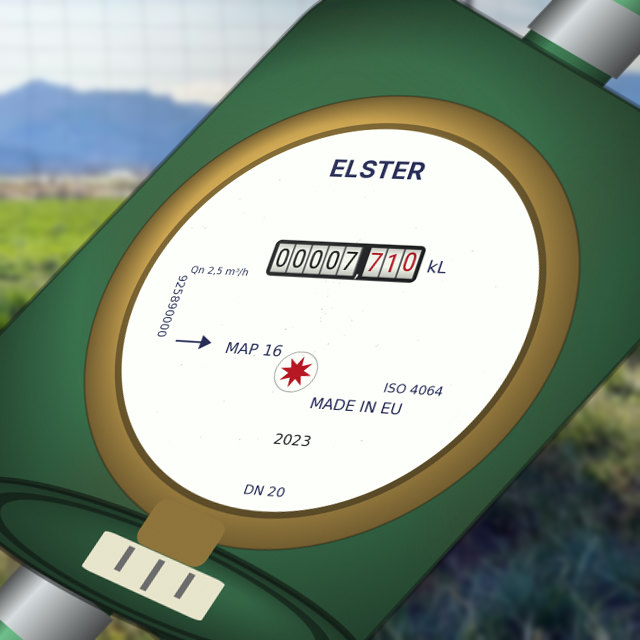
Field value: 7.710 kL
